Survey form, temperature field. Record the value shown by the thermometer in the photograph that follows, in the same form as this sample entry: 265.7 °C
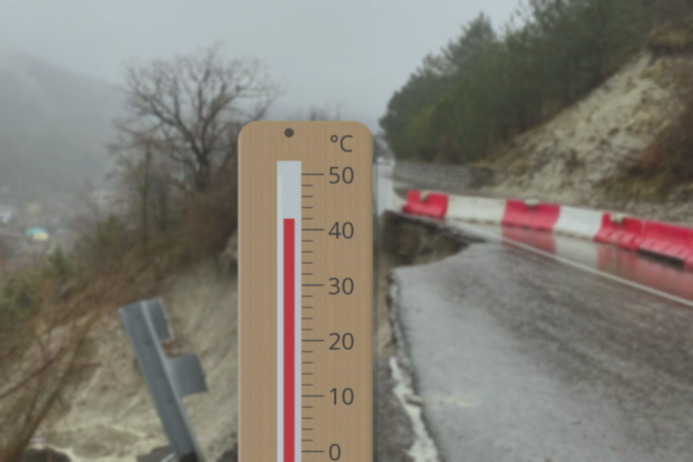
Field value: 42 °C
